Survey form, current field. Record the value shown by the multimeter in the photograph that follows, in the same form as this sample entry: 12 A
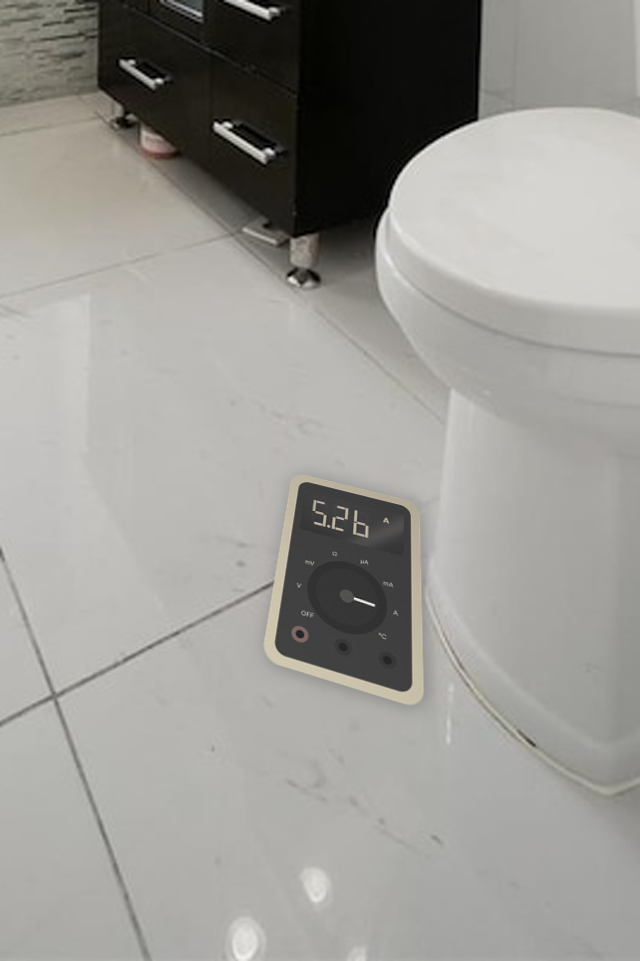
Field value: 5.26 A
